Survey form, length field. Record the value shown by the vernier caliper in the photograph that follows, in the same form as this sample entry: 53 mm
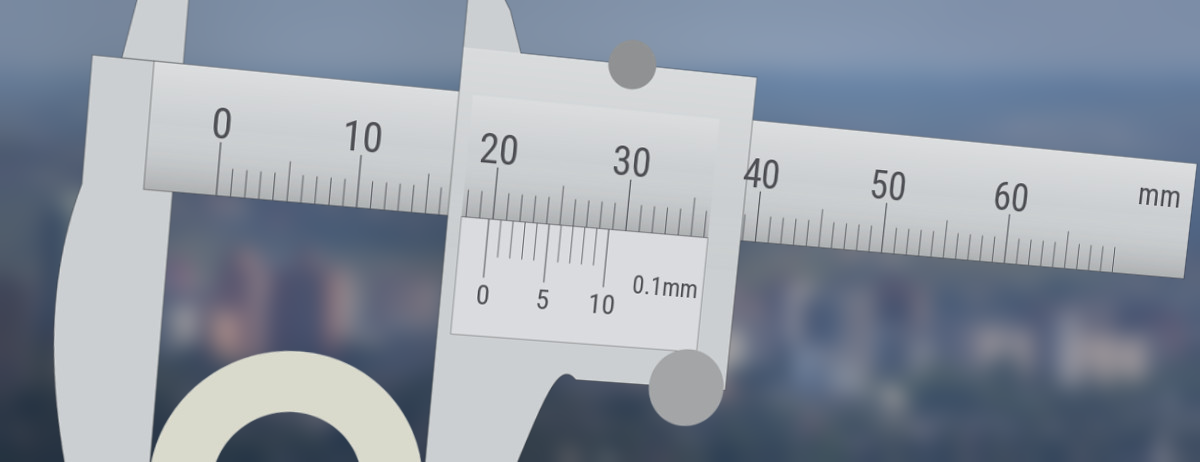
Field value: 19.7 mm
